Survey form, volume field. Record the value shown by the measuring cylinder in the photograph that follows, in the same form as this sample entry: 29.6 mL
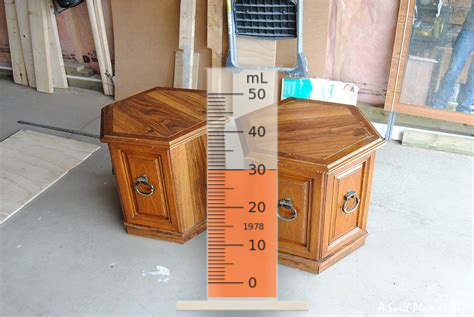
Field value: 30 mL
